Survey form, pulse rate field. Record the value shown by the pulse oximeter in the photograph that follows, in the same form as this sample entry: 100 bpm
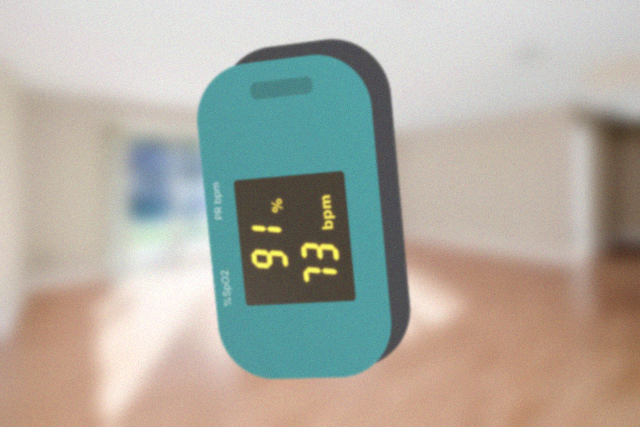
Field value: 73 bpm
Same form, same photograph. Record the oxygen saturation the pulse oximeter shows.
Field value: 91 %
